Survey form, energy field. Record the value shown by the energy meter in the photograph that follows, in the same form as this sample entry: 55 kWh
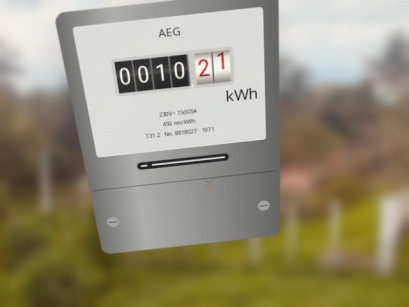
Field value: 10.21 kWh
